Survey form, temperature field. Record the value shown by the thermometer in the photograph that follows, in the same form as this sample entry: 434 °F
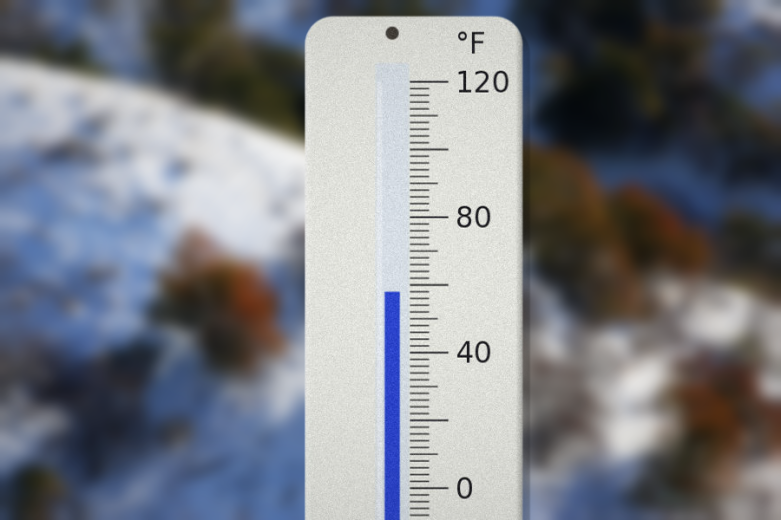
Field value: 58 °F
